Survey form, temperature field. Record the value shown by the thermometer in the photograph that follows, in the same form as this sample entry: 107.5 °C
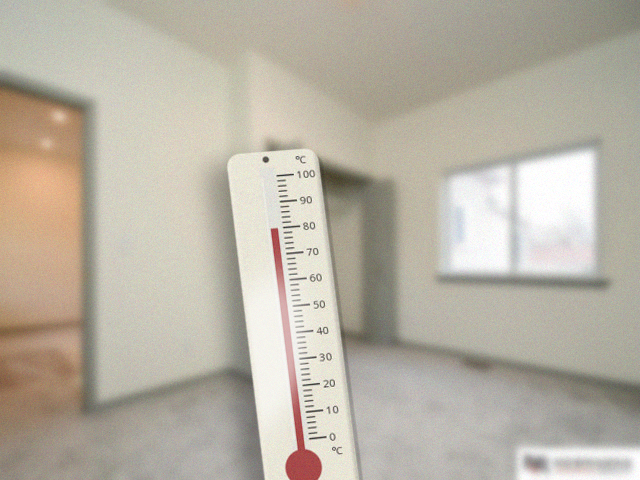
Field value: 80 °C
